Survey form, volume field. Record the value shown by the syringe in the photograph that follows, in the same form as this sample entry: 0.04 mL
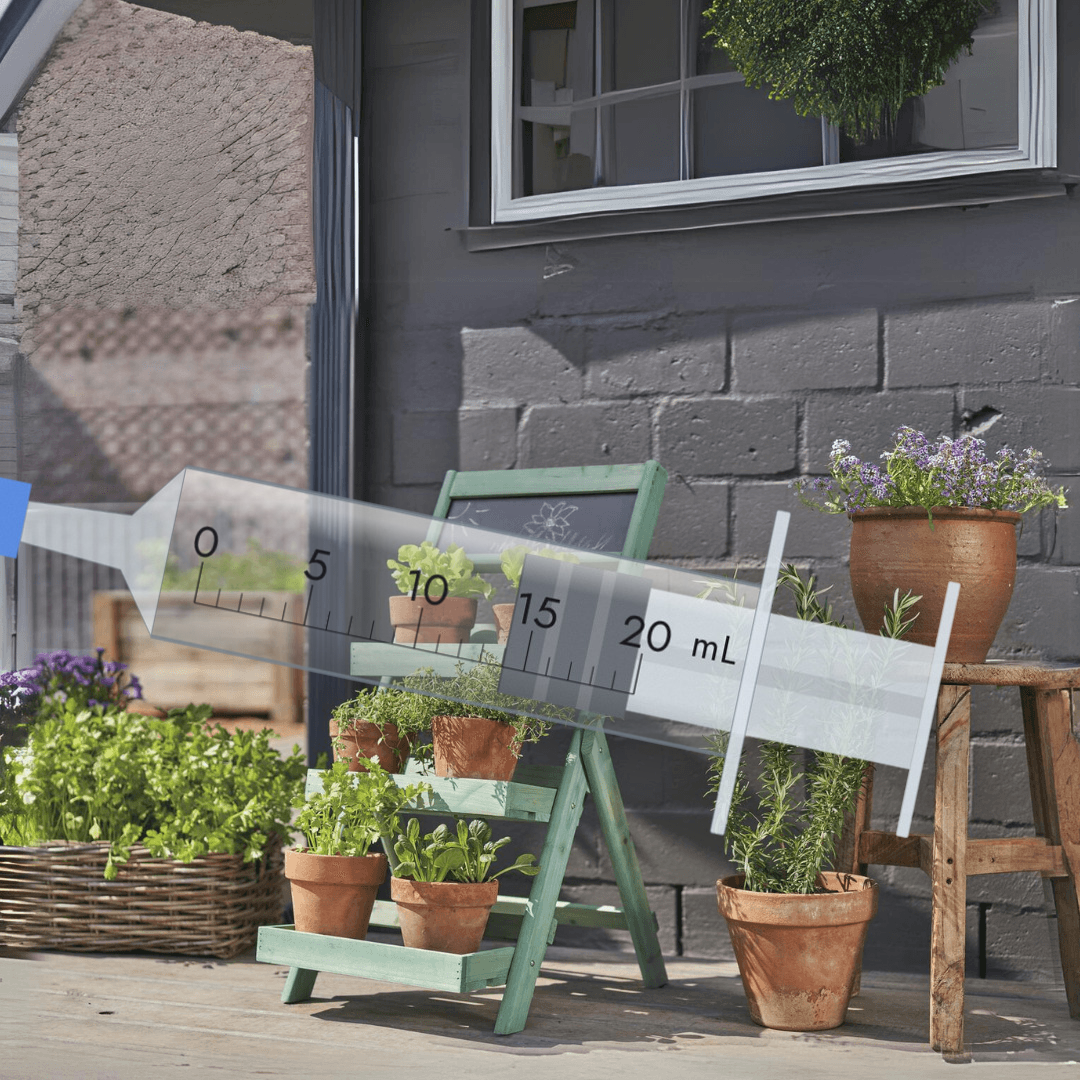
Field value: 14 mL
